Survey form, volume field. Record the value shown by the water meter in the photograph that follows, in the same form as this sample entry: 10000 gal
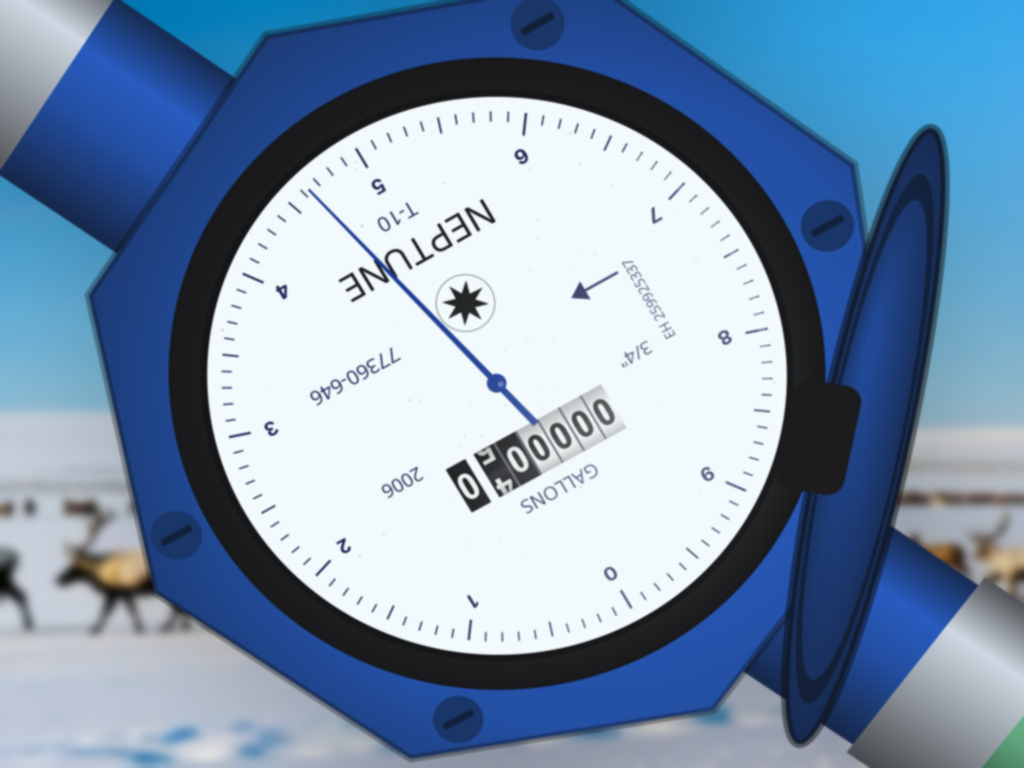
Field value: 44.6 gal
